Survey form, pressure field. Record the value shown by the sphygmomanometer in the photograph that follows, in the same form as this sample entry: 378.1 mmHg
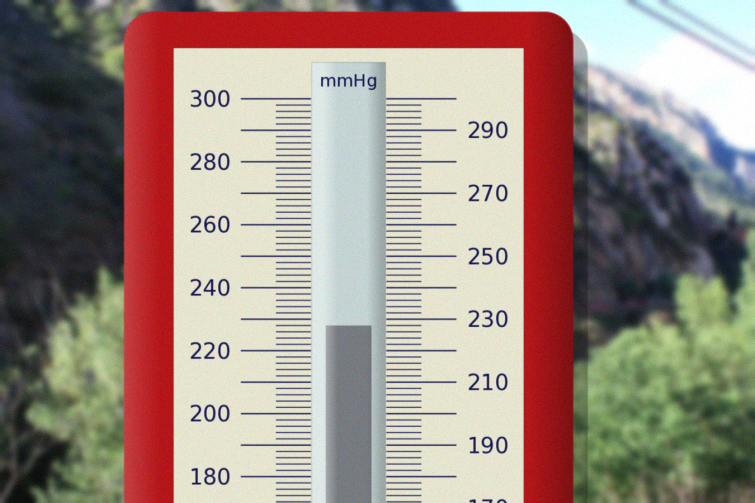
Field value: 228 mmHg
